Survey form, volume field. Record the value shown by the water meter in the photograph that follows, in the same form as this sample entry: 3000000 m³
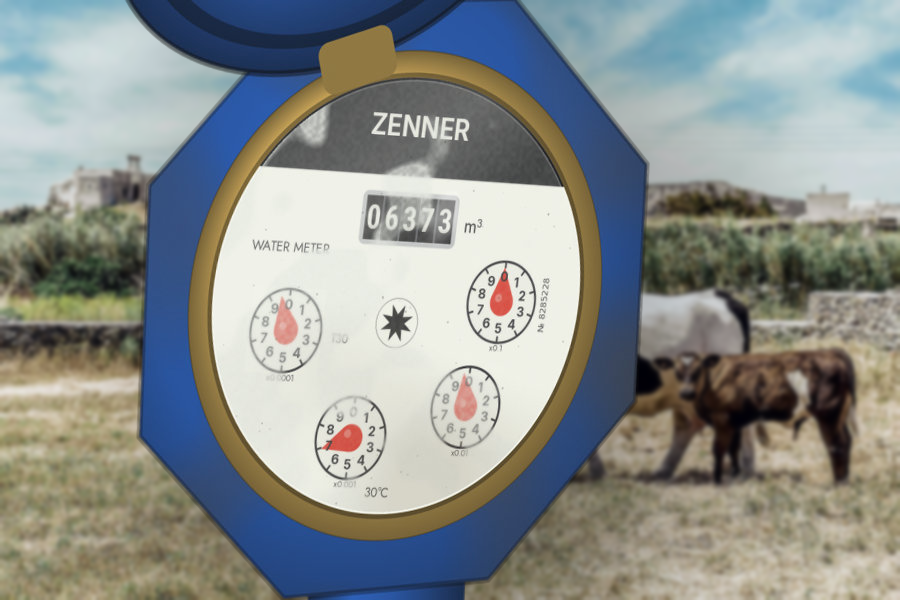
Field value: 6372.9969 m³
